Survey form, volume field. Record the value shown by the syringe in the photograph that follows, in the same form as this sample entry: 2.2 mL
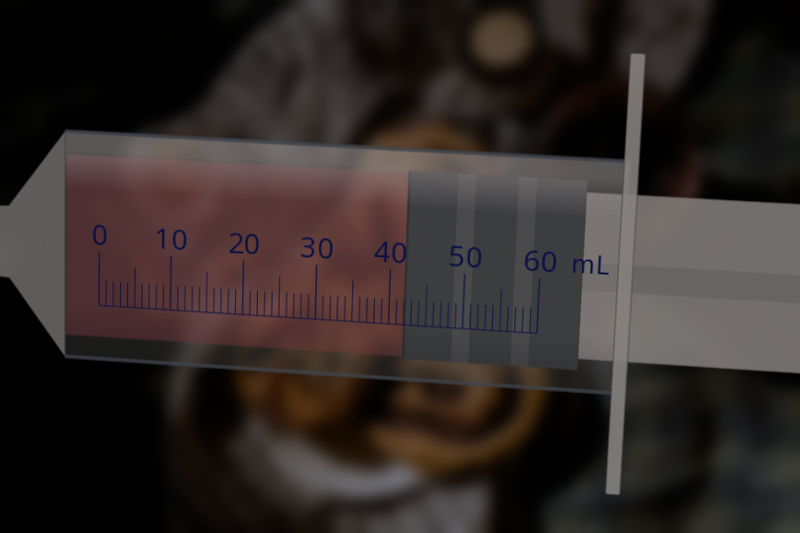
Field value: 42 mL
